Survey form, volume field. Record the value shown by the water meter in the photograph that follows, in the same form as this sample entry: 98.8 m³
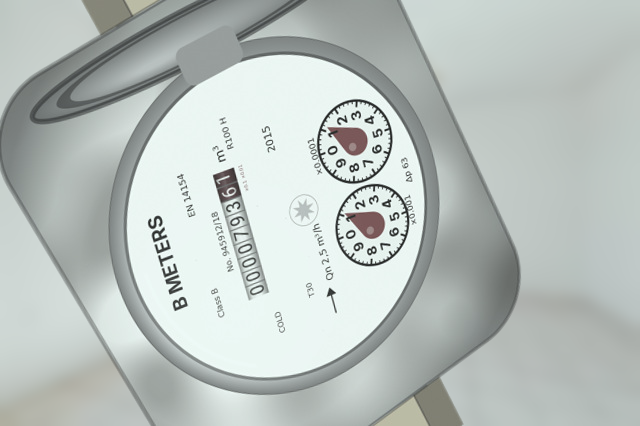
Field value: 793.6111 m³
